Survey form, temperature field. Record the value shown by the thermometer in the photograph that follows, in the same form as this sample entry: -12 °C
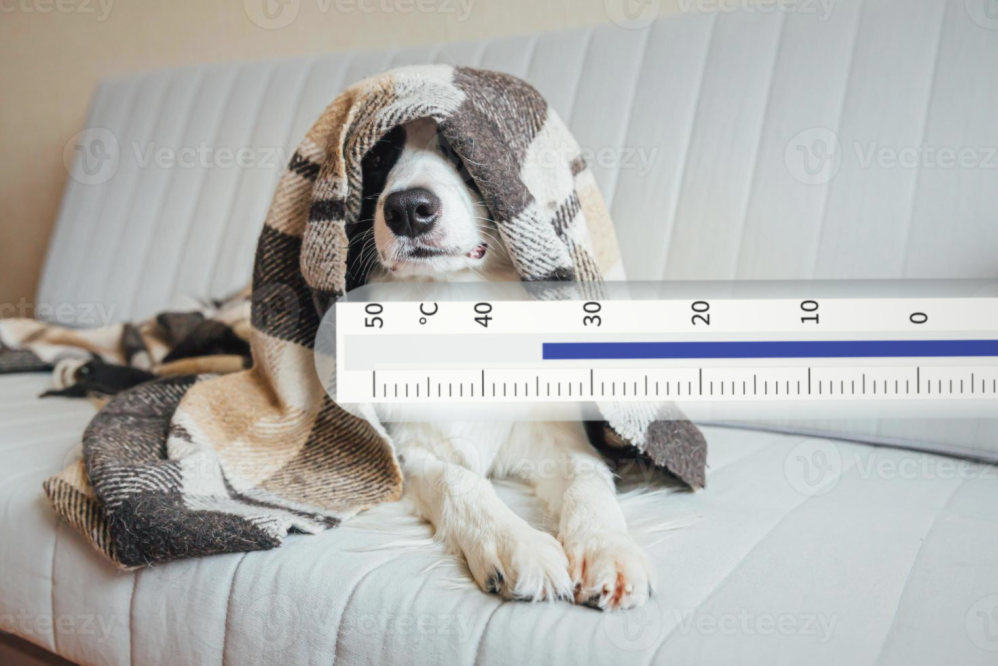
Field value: 34.5 °C
